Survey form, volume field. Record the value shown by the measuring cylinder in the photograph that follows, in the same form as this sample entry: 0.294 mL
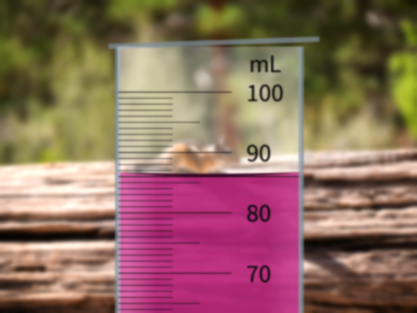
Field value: 86 mL
